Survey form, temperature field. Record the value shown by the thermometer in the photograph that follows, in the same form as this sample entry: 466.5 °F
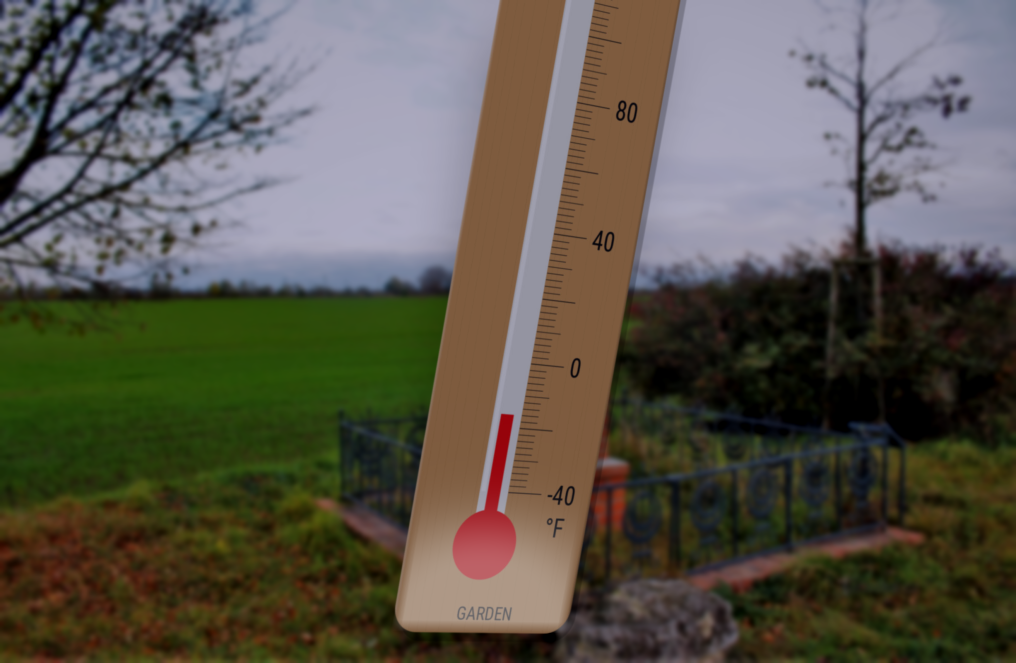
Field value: -16 °F
